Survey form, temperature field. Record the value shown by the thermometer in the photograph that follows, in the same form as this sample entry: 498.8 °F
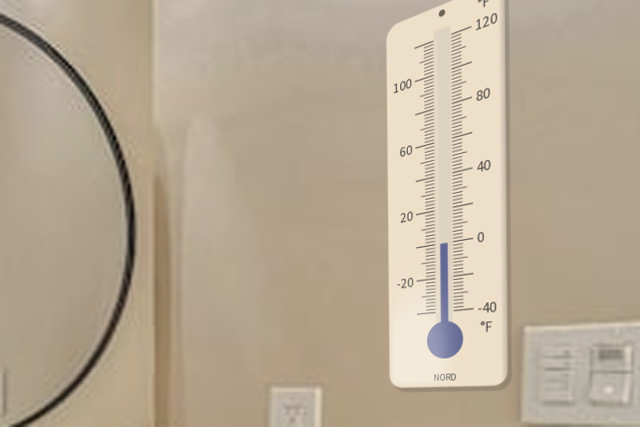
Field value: 0 °F
